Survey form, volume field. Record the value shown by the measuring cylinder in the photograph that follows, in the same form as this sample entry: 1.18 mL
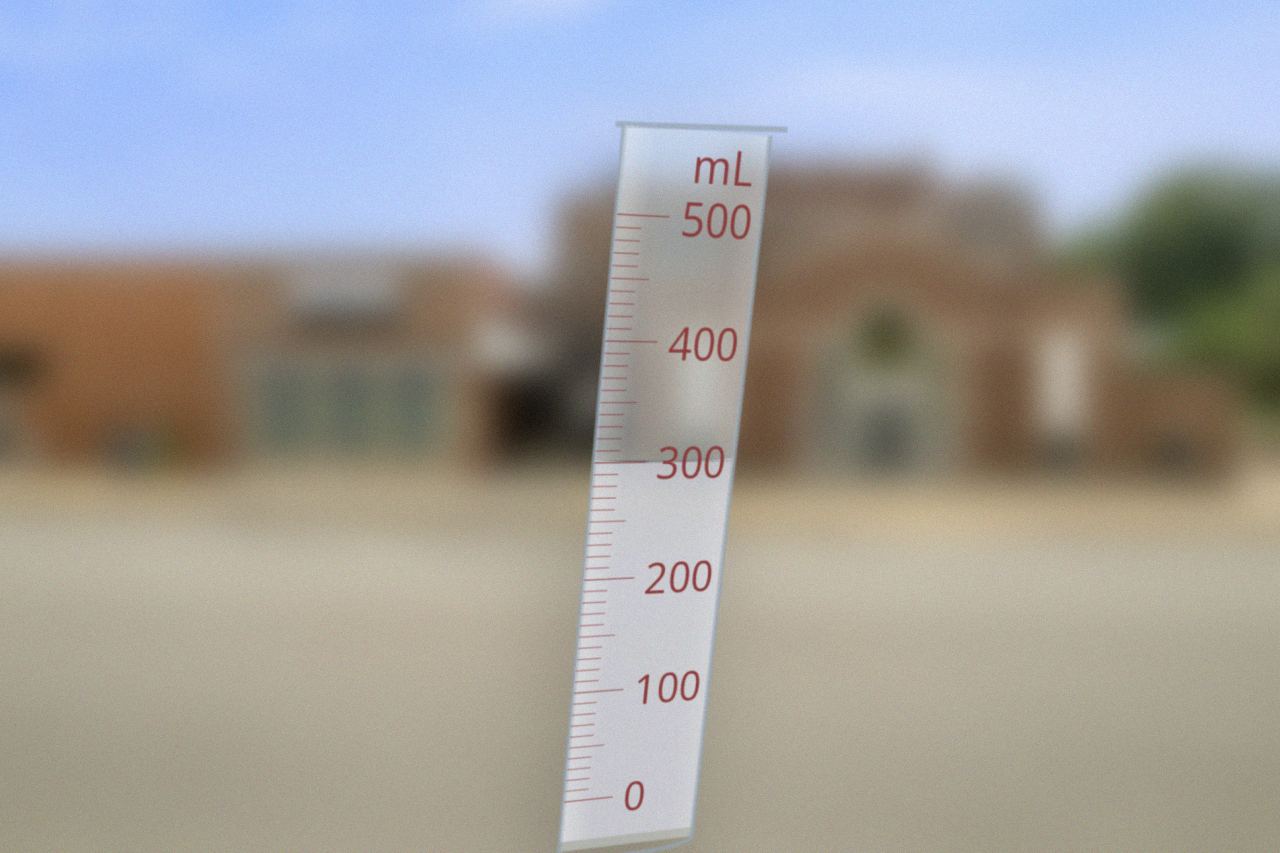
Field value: 300 mL
